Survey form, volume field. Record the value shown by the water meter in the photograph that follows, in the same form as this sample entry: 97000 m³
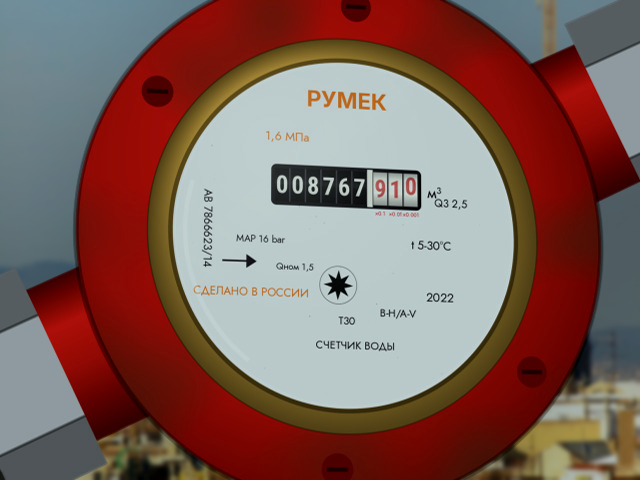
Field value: 8767.910 m³
